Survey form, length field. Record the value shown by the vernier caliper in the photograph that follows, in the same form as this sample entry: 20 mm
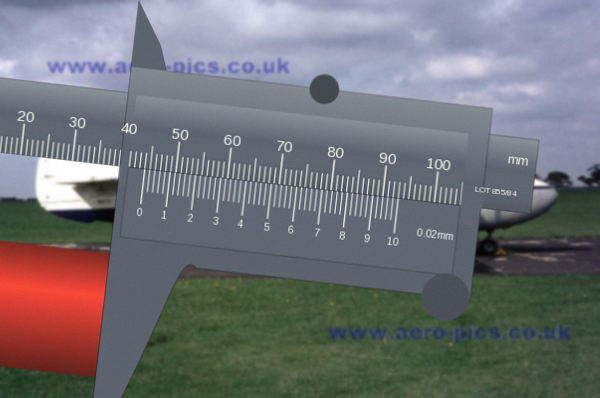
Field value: 44.0 mm
